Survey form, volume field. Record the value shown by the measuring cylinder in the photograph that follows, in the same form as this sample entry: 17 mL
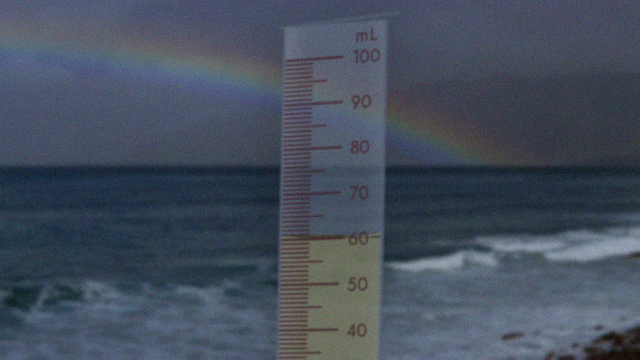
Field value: 60 mL
